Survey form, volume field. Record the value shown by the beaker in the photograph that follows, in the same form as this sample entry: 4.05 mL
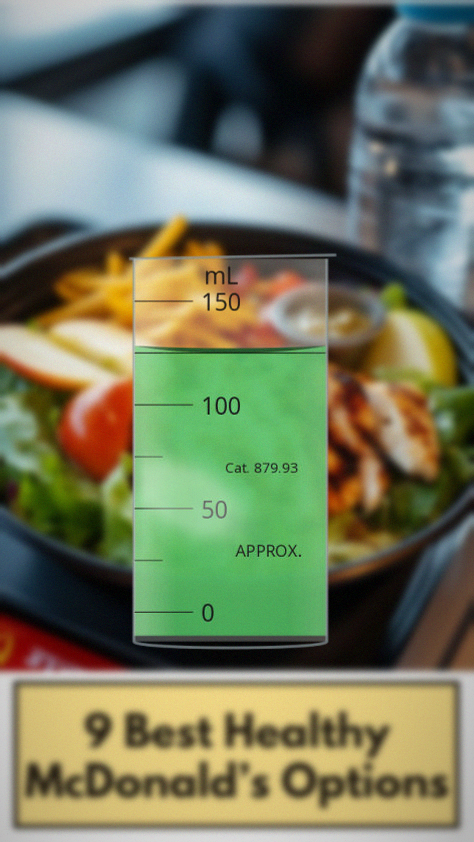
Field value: 125 mL
